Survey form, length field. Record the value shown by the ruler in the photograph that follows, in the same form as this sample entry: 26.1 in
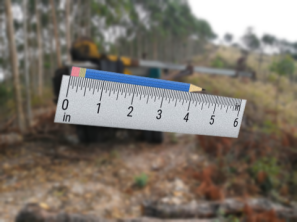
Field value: 4.5 in
